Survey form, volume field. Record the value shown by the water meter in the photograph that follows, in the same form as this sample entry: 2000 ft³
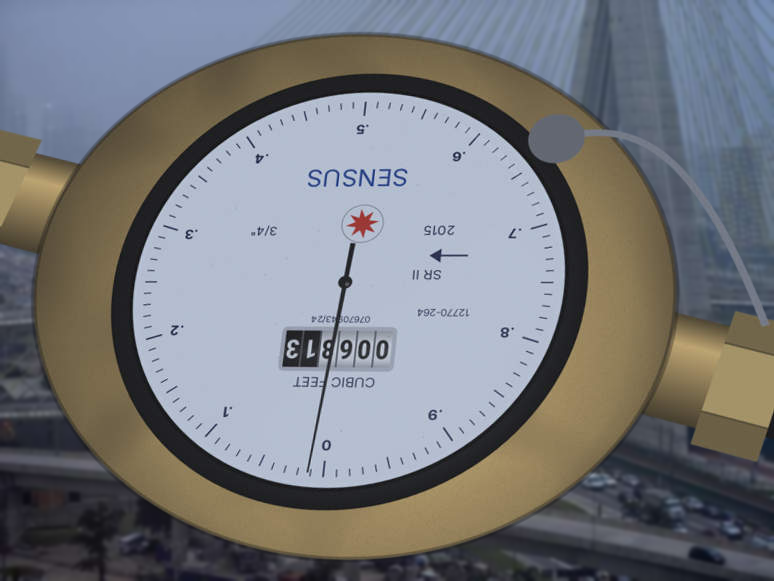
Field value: 6813.01 ft³
